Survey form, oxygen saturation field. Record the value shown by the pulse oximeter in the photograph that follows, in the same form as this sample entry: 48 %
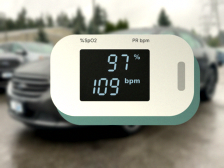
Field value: 97 %
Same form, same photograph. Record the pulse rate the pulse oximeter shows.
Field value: 109 bpm
